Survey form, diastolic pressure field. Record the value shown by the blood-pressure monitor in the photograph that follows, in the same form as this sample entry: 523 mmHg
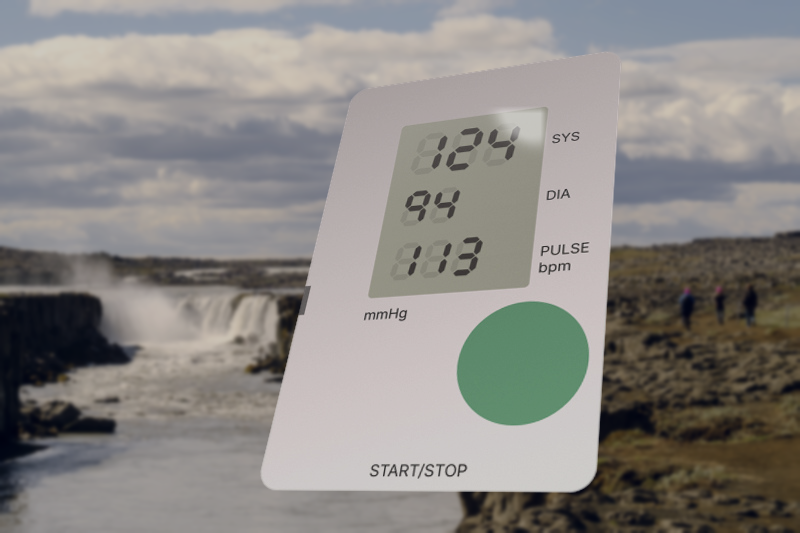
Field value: 94 mmHg
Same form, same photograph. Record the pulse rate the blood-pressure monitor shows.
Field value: 113 bpm
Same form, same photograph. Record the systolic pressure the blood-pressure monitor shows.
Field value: 124 mmHg
